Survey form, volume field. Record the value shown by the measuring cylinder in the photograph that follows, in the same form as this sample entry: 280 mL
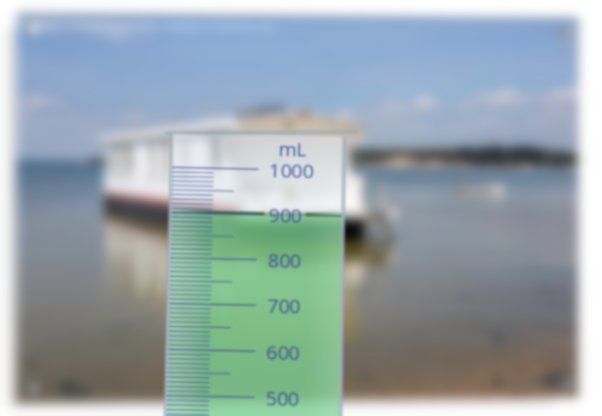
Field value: 900 mL
